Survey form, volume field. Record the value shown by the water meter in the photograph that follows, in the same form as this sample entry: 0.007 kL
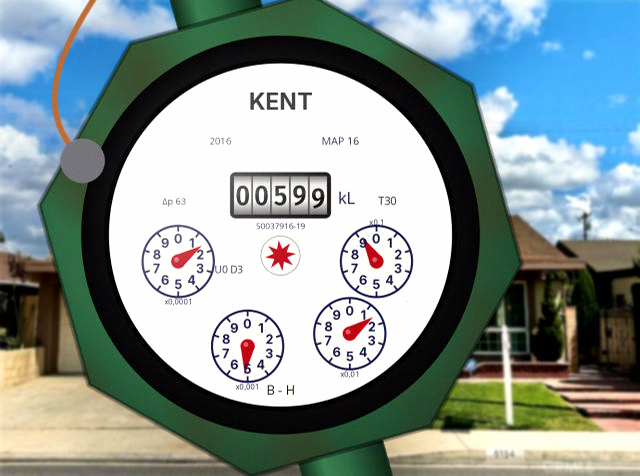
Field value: 598.9151 kL
